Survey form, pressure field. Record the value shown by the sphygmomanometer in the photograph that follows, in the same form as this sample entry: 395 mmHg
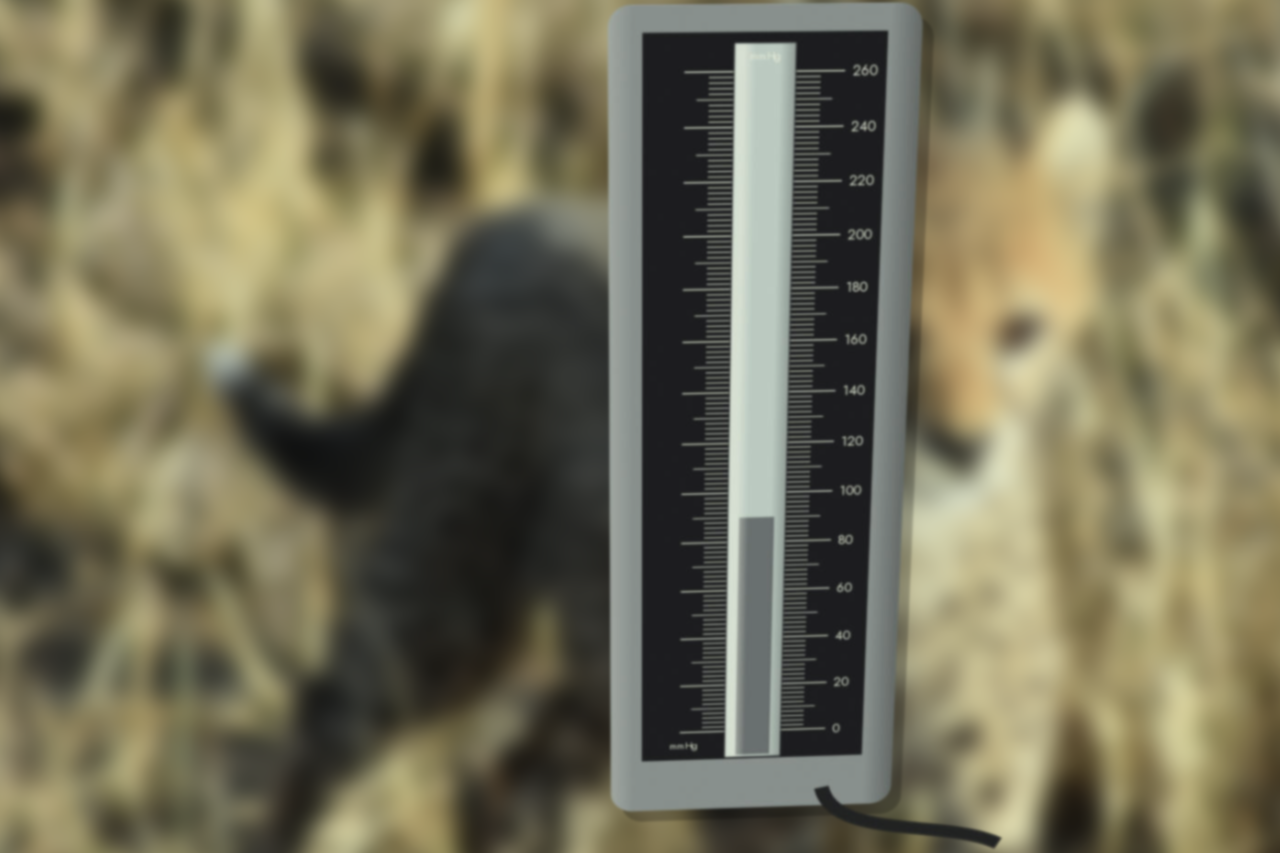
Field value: 90 mmHg
